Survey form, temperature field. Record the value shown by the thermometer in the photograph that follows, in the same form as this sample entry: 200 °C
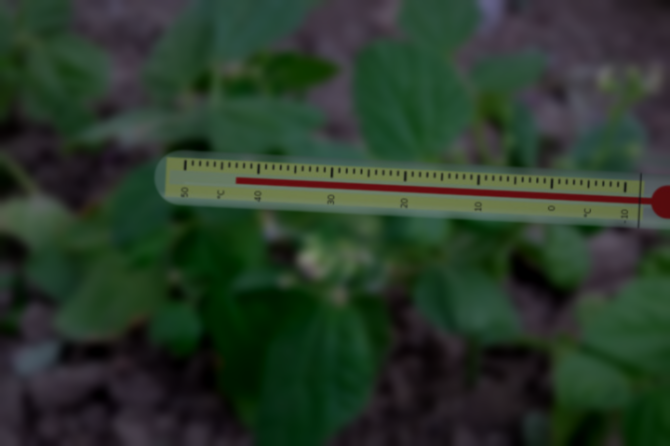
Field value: 43 °C
